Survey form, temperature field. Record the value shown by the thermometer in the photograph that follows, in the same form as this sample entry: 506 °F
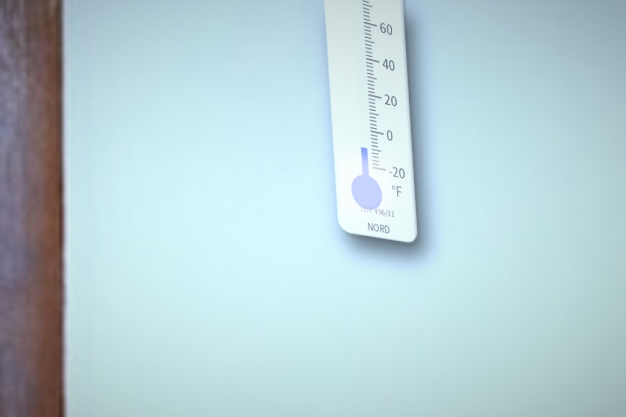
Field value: -10 °F
